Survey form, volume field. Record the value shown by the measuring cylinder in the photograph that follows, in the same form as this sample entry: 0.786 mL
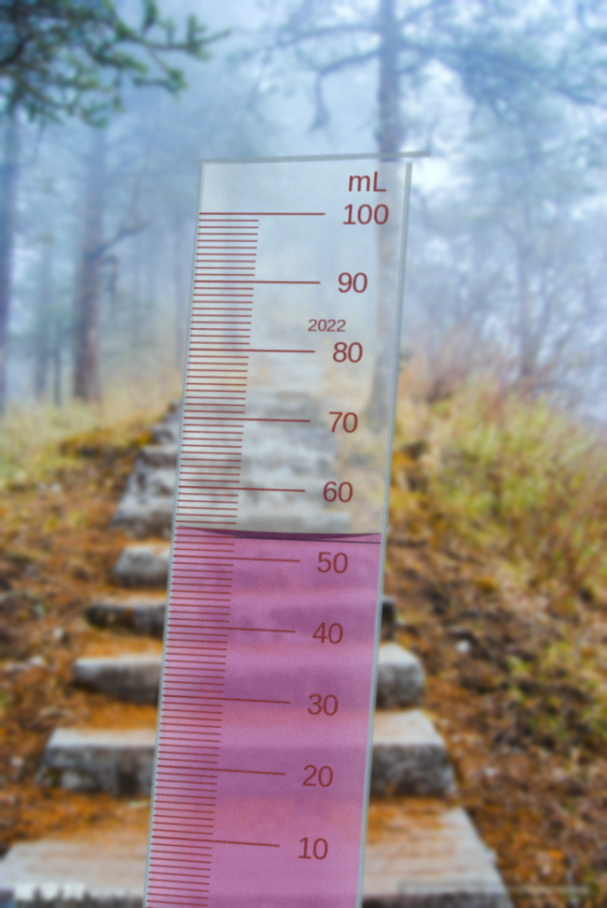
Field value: 53 mL
